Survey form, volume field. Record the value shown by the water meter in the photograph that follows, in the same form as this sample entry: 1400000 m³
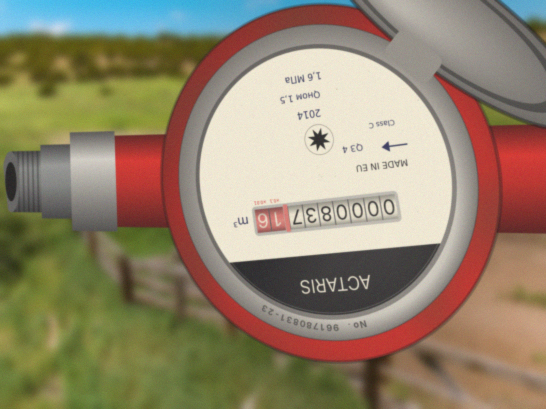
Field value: 837.16 m³
